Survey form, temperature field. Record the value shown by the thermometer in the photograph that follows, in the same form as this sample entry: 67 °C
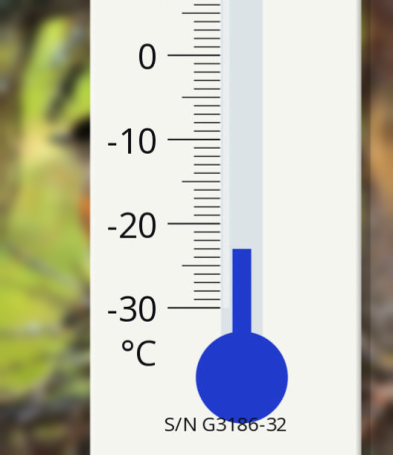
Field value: -23 °C
